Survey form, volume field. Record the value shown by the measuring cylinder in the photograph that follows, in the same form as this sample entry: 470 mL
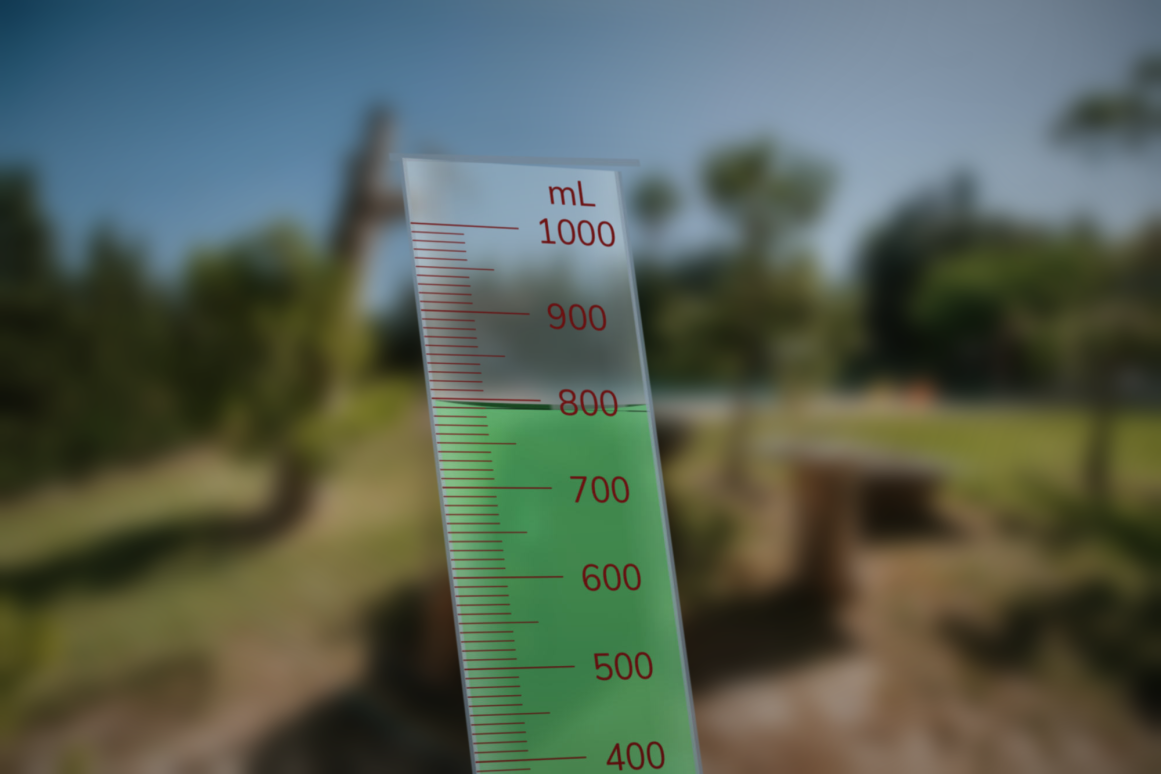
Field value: 790 mL
